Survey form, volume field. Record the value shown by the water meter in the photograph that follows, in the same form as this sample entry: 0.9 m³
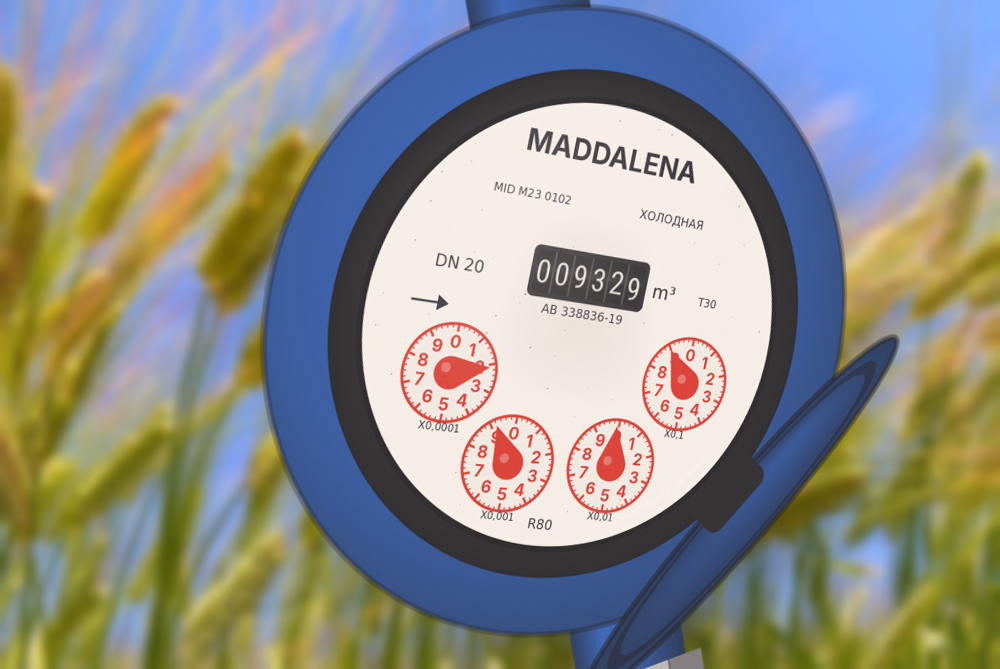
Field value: 9328.8992 m³
